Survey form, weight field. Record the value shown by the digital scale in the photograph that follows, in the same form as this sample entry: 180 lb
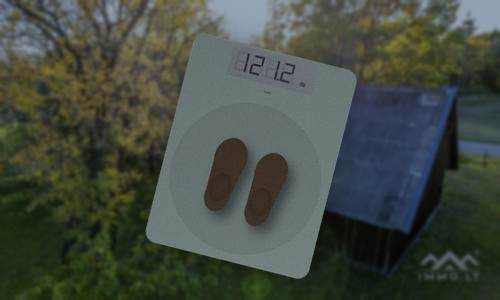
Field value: 121.2 lb
